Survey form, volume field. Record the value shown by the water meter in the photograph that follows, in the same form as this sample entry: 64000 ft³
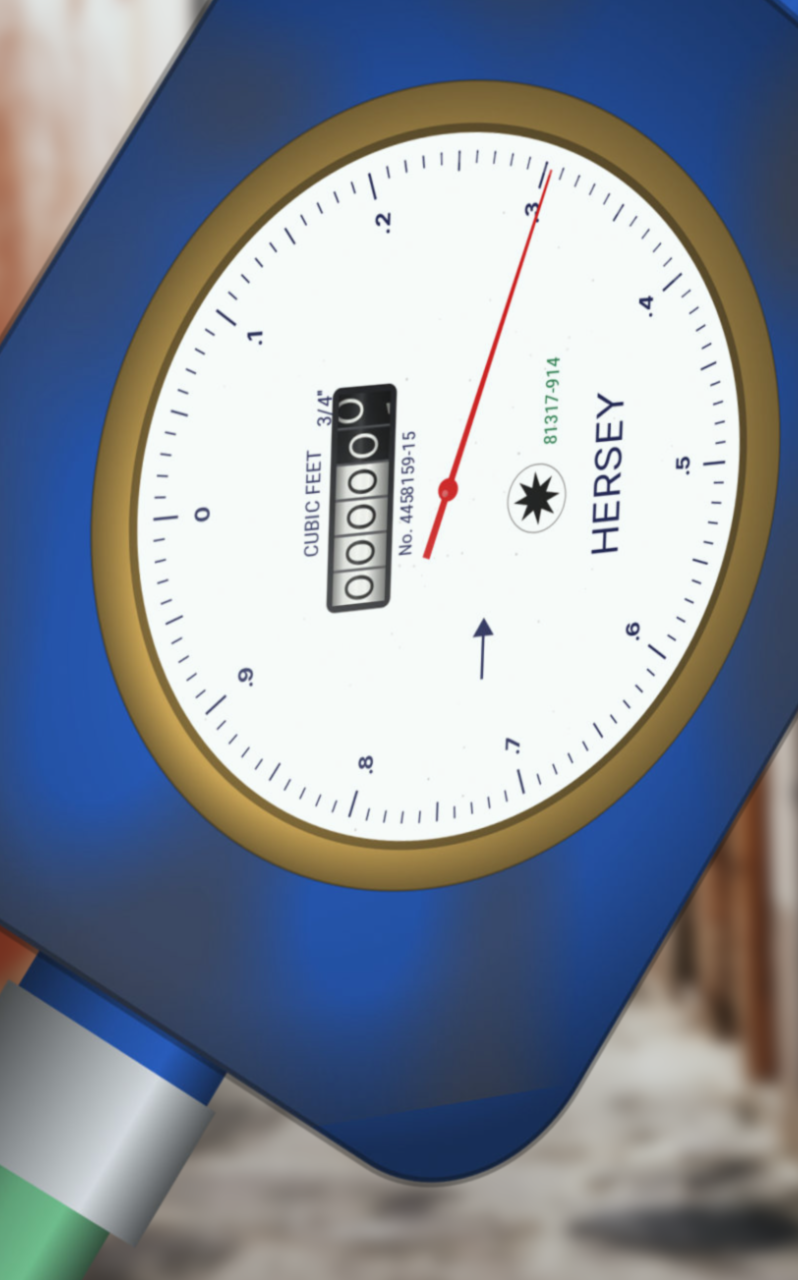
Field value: 0.30 ft³
